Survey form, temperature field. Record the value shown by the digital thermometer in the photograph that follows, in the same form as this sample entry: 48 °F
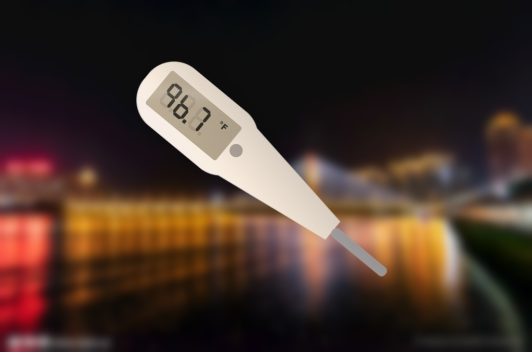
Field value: 96.7 °F
